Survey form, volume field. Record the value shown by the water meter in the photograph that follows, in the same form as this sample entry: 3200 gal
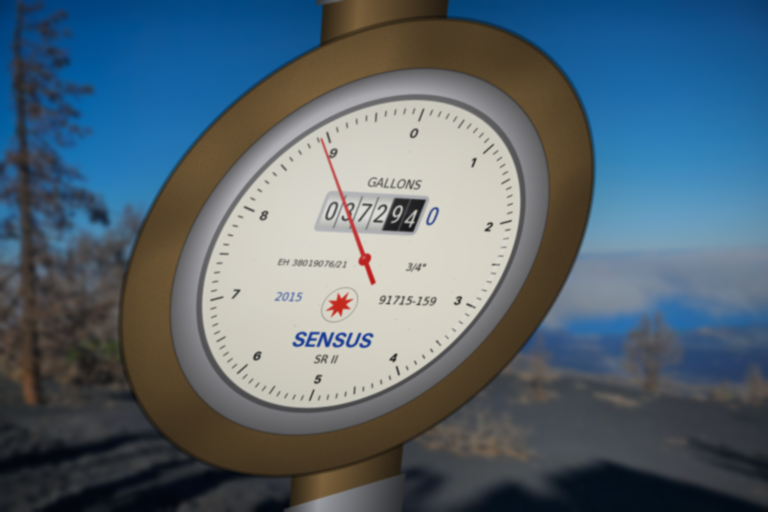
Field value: 372938.9 gal
